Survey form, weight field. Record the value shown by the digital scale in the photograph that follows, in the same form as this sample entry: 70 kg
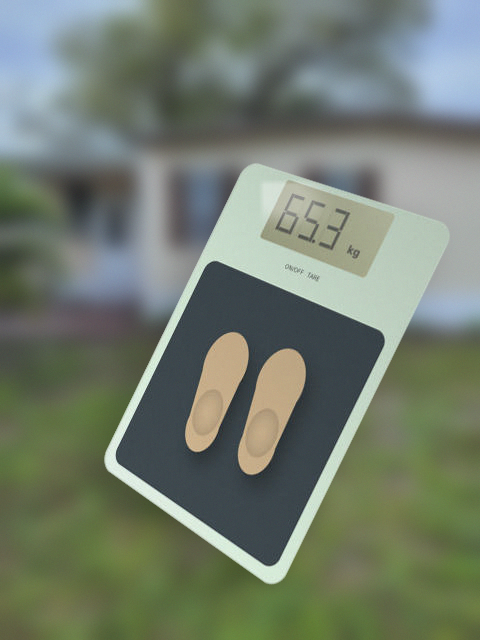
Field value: 65.3 kg
